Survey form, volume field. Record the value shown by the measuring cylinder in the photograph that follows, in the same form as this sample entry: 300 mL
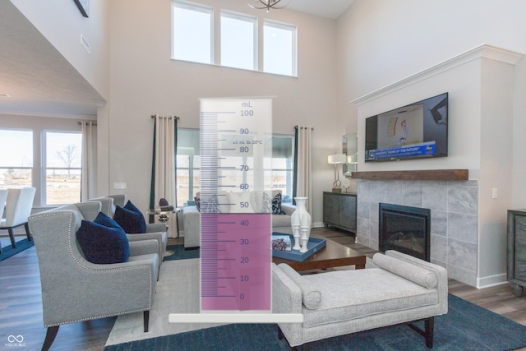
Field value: 45 mL
